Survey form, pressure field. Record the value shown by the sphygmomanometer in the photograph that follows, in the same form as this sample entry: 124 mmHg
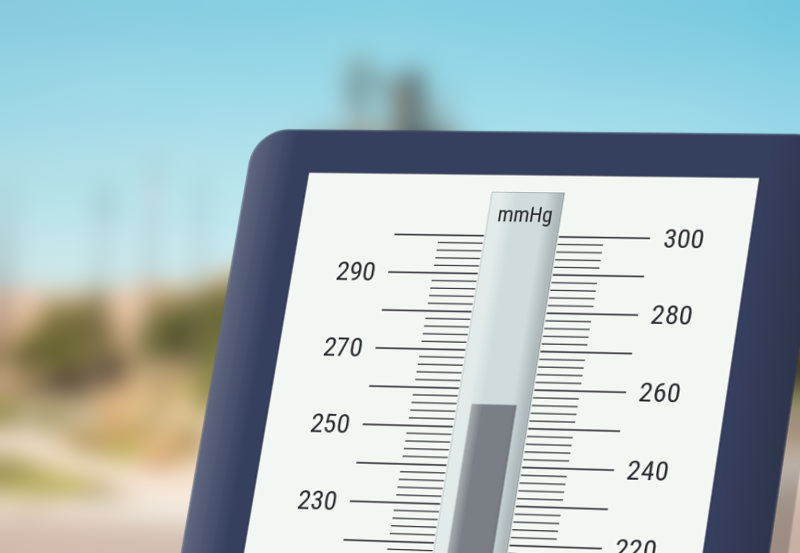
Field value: 256 mmHg
